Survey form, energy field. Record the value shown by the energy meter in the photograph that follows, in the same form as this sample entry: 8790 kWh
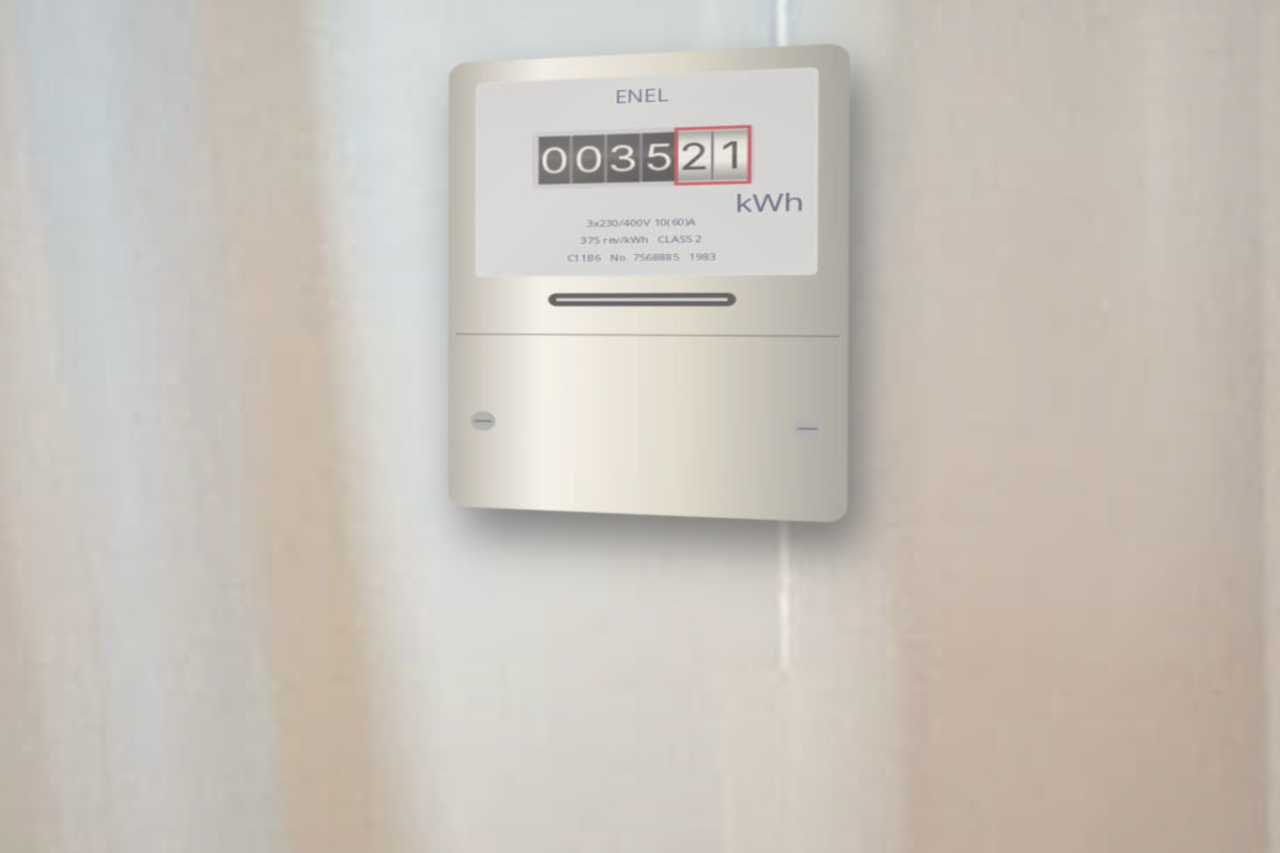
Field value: 35.21 kWh
